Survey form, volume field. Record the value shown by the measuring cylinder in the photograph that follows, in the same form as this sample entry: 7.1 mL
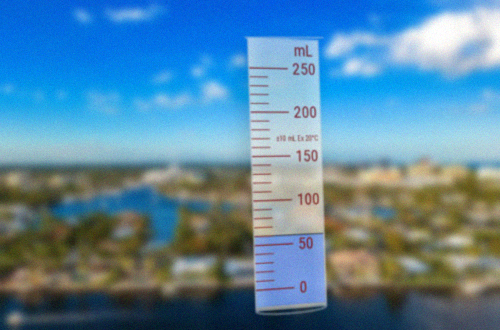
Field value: 60 mL
